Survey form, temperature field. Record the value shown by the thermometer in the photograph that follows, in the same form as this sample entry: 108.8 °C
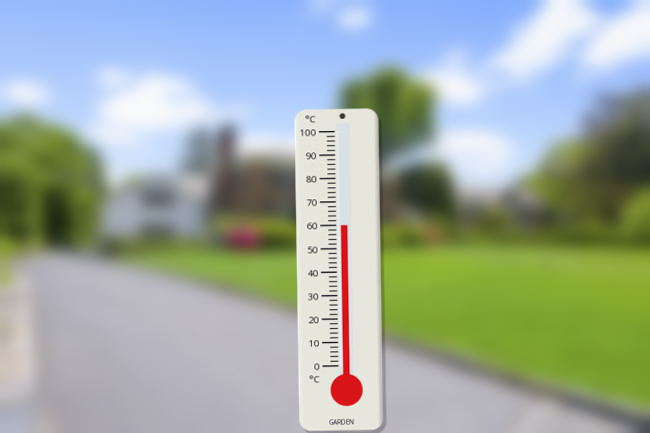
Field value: 60 °C
